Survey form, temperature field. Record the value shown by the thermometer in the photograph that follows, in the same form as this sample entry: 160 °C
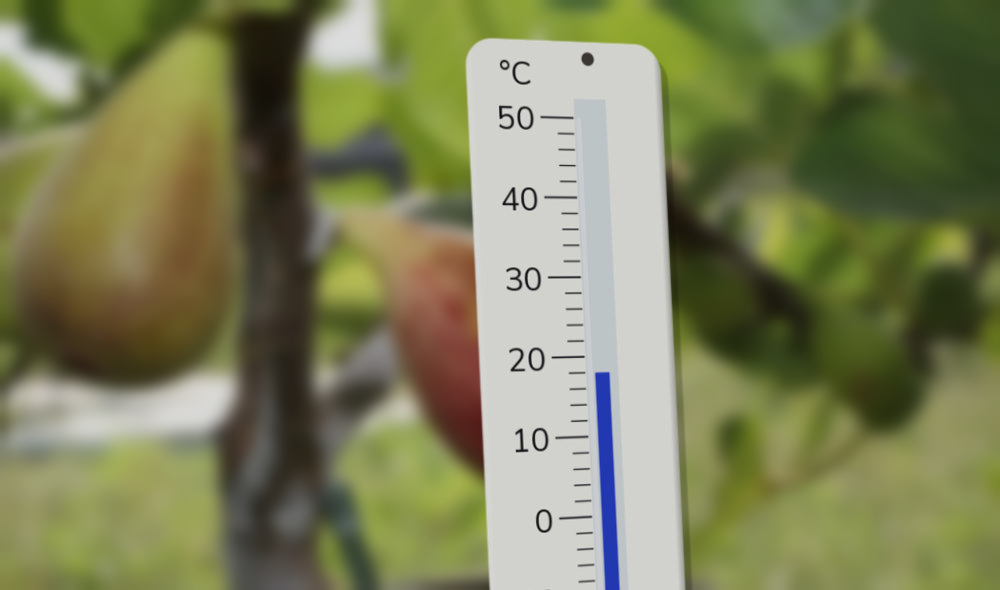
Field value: 18 °C
